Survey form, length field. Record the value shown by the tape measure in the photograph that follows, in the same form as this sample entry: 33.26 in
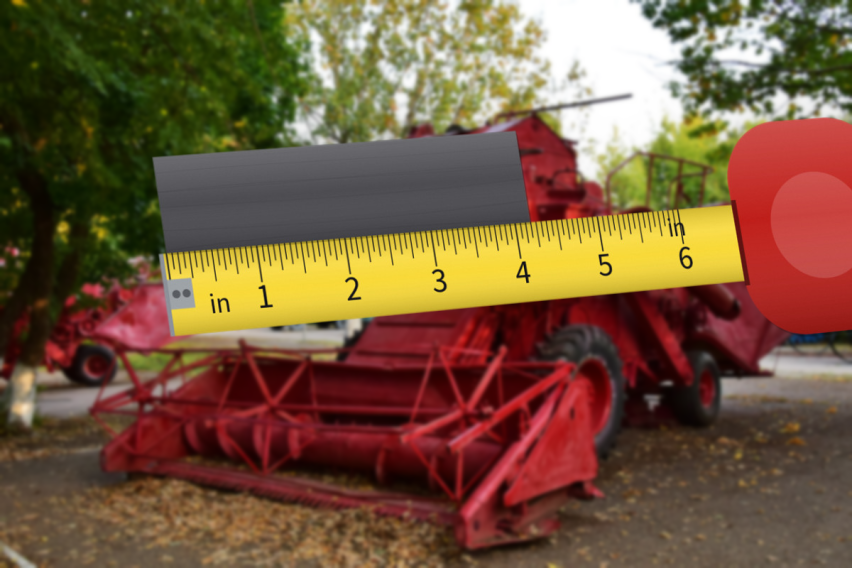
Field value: 4.1875 in
